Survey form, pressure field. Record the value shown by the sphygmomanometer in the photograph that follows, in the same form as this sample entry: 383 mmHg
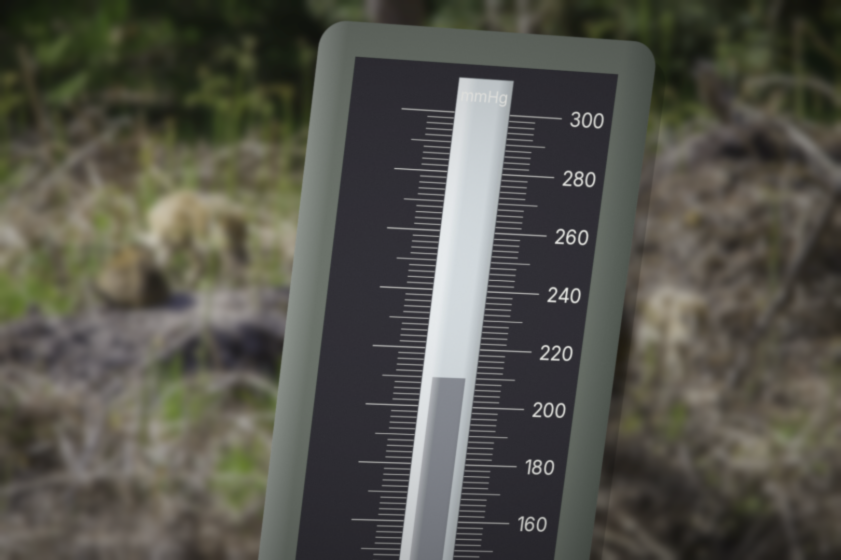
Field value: 210 mmHg
